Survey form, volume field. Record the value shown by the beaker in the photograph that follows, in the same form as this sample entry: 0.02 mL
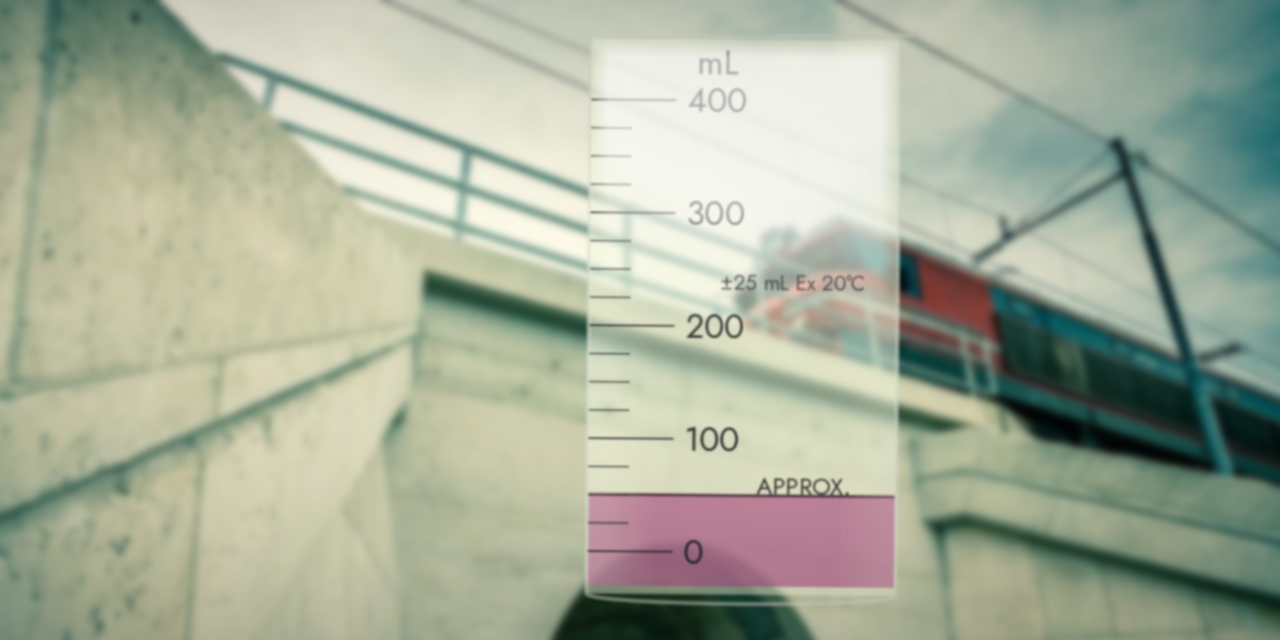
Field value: 50 mL
